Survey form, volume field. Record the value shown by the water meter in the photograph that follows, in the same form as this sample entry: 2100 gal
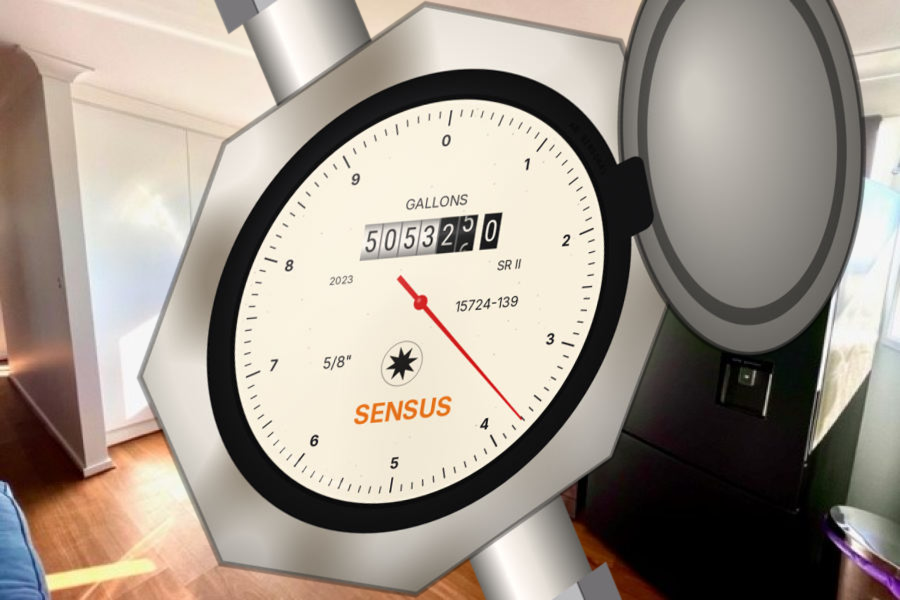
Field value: 5053253.7 gal
